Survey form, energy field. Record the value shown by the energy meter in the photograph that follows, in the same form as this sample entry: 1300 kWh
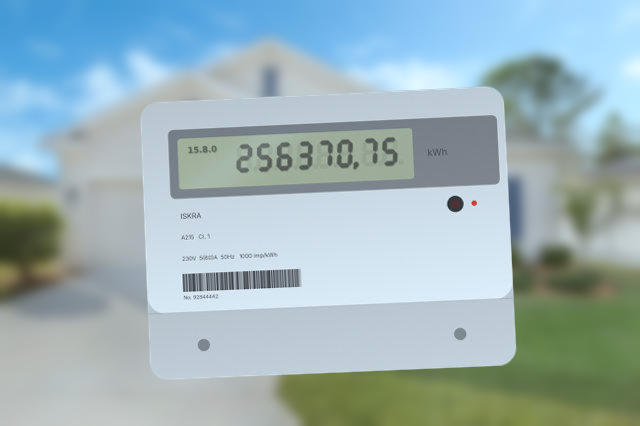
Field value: 256370.75 kWh
